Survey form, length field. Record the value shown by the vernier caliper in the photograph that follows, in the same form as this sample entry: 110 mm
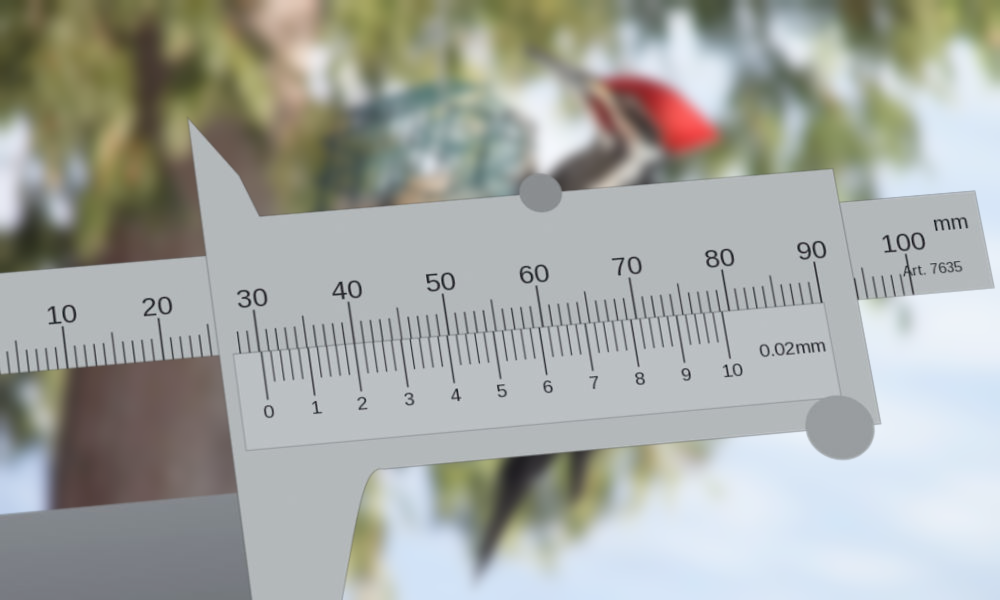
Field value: 30.2 mm
